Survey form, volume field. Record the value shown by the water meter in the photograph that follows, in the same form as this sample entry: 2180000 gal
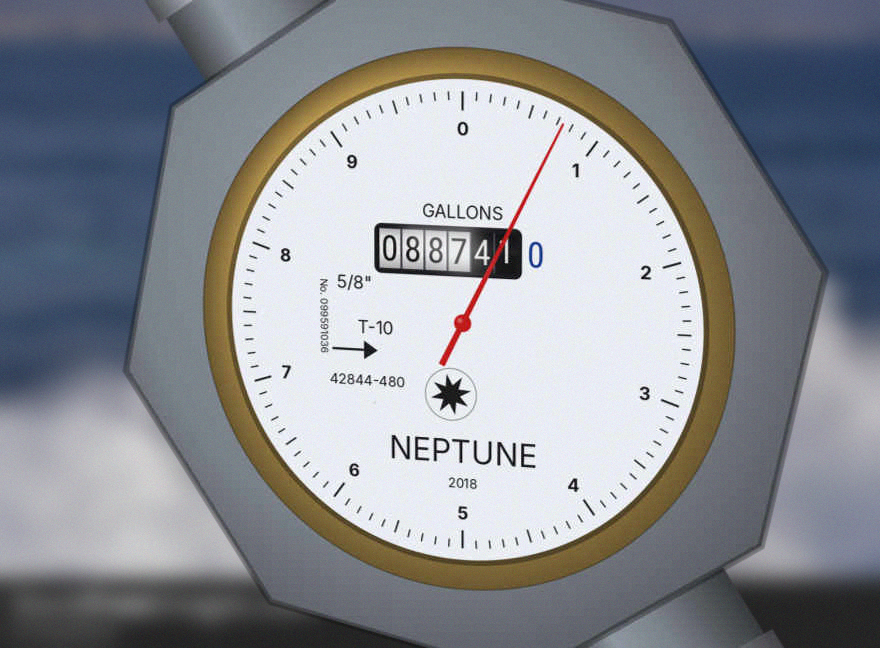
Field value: 887410.7 gal
